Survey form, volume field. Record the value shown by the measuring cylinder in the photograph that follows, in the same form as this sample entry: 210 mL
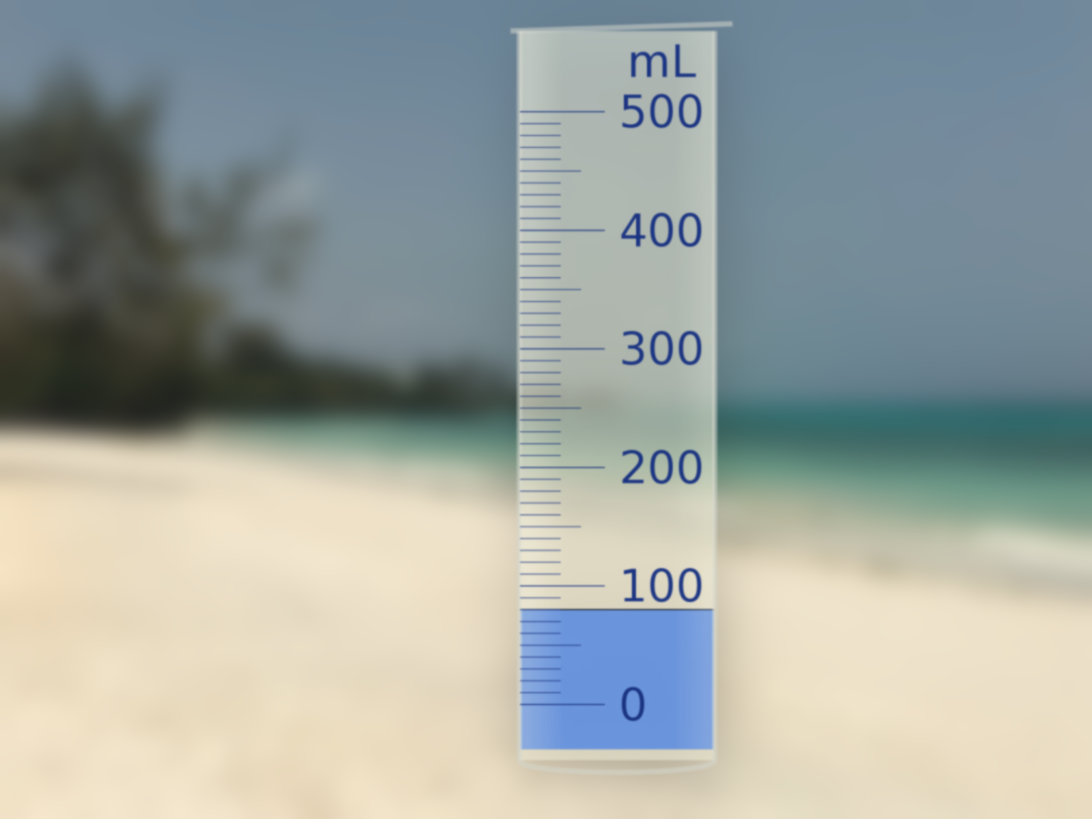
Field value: 80 mL
